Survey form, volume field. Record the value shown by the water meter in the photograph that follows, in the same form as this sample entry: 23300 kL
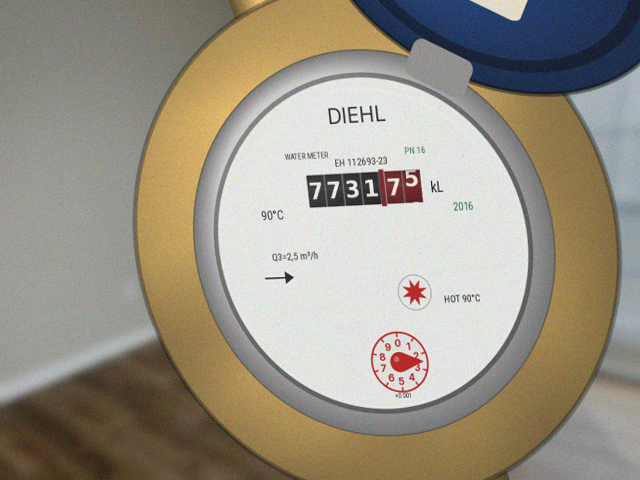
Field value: 7731.752 kL
